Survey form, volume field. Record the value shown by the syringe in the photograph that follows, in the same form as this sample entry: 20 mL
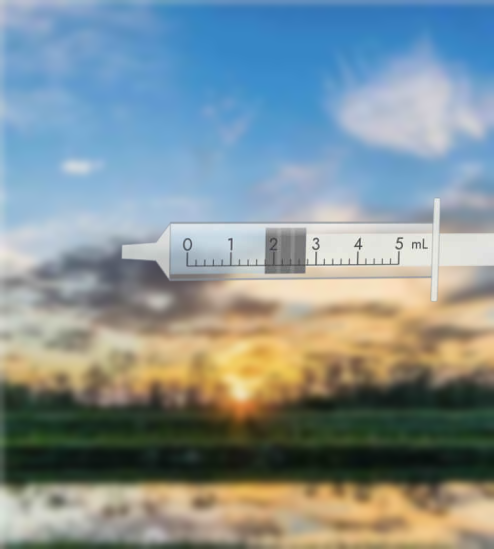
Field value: 1.8 mL
